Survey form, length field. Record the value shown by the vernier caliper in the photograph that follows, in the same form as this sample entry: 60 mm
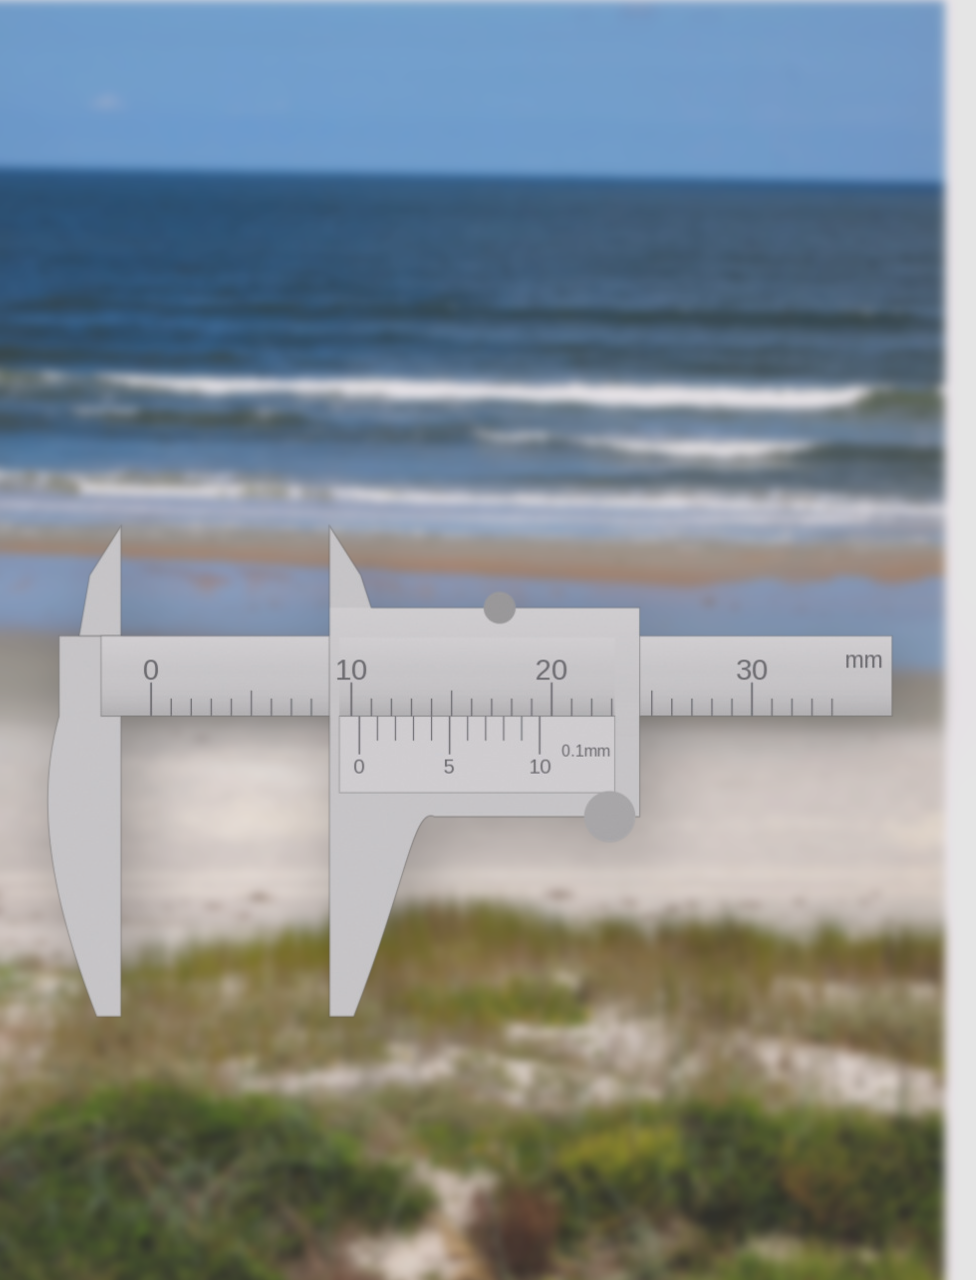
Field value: 10.4 mm
